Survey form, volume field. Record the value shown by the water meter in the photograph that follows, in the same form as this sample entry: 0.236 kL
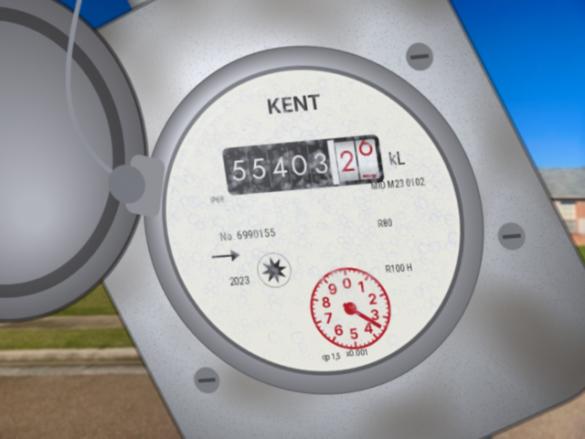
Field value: 55403.263 kL
